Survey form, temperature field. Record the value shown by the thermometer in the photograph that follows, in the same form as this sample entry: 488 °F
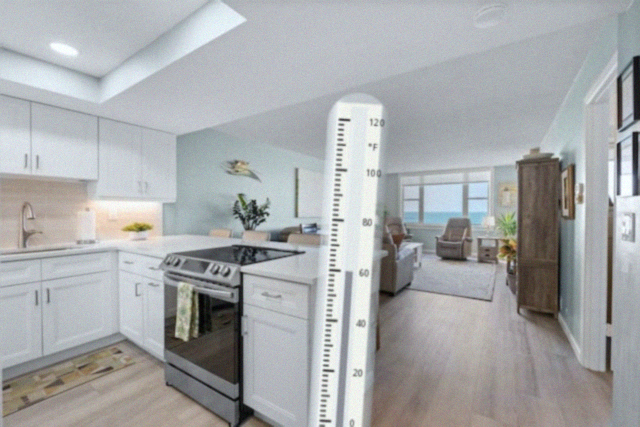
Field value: 60 °F
